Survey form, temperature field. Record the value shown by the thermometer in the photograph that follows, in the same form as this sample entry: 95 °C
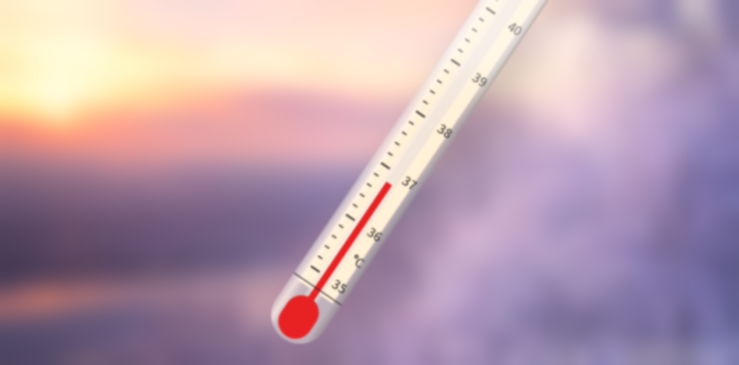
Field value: 36.8 °C
